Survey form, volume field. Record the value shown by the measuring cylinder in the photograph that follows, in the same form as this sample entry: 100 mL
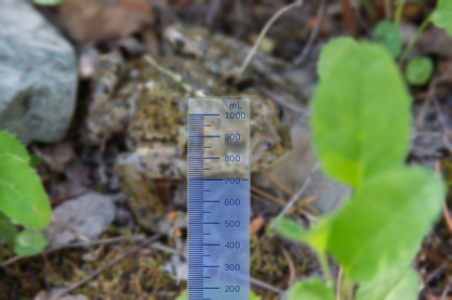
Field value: 700 mL
